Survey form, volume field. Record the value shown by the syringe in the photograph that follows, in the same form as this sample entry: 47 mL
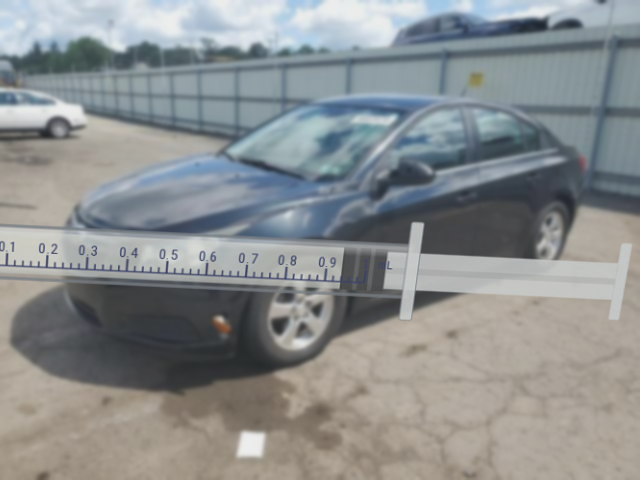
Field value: 0.94 mL
